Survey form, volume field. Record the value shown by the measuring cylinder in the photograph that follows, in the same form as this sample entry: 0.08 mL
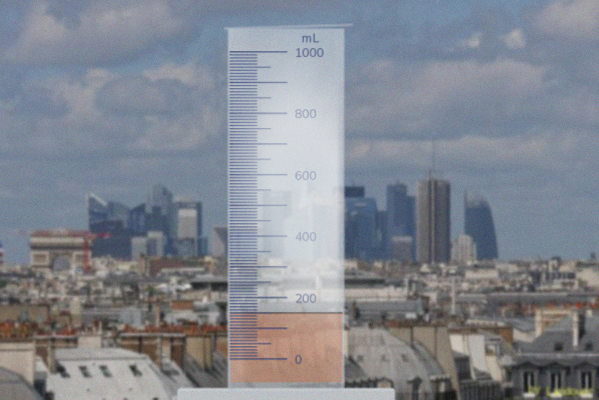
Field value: 150 mL
